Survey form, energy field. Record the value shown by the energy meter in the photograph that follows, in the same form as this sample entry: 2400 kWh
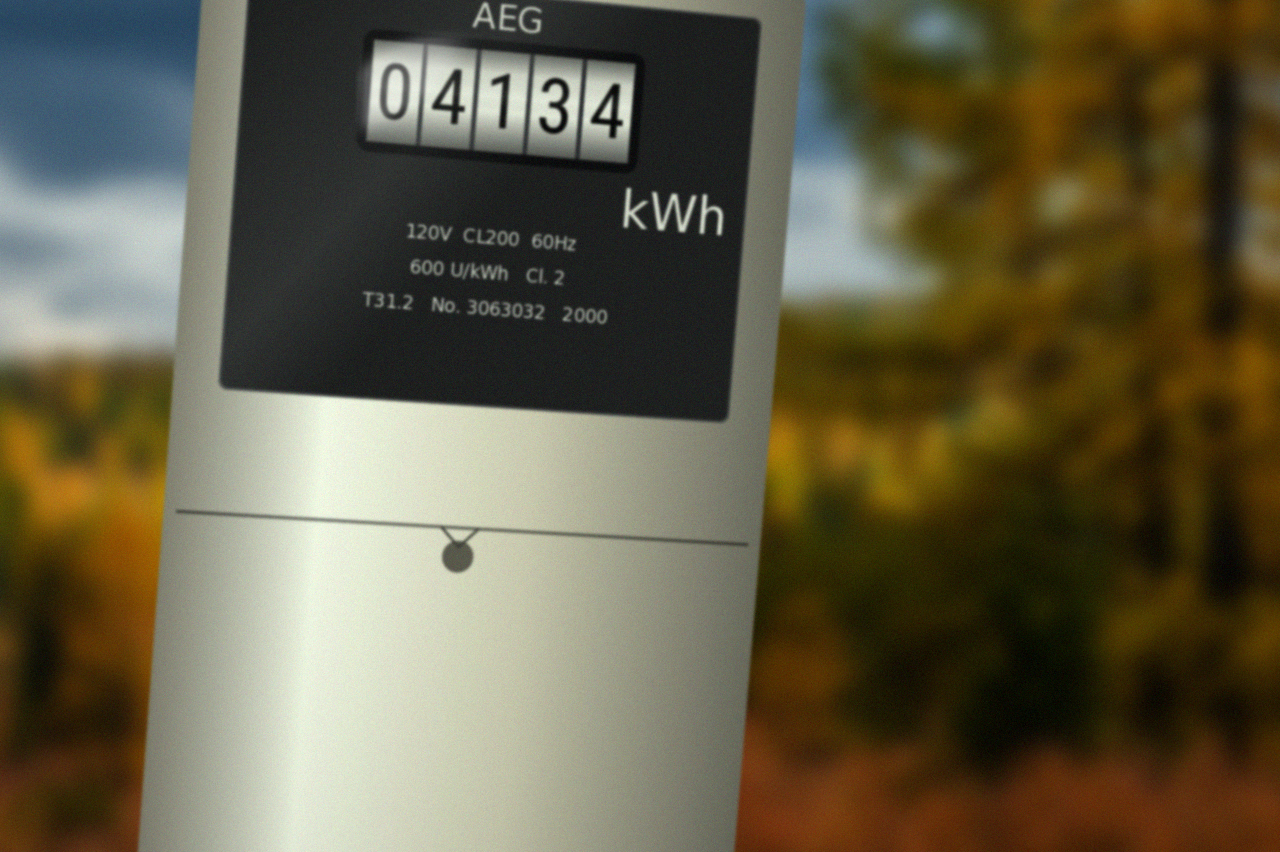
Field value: 4134 kWh
